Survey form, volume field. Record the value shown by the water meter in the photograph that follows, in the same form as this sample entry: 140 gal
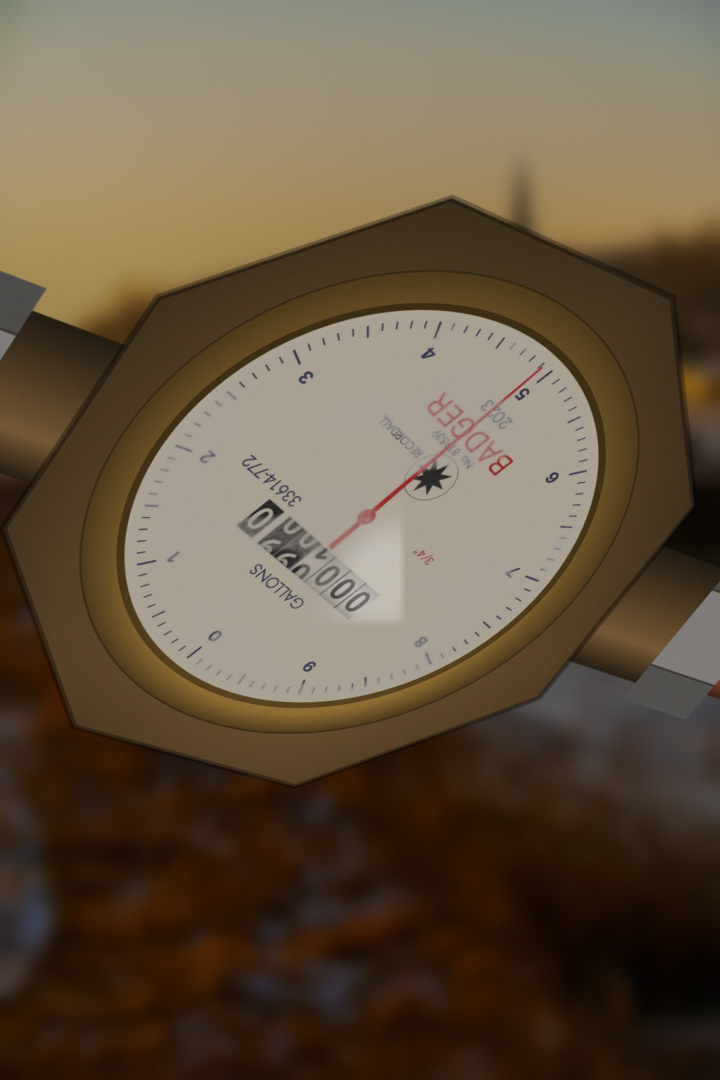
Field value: 994.9 gal
